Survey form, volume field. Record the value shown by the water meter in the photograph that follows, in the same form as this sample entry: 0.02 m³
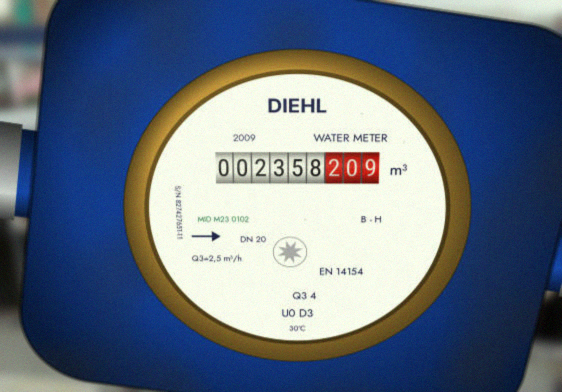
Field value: 2358.209 m³
